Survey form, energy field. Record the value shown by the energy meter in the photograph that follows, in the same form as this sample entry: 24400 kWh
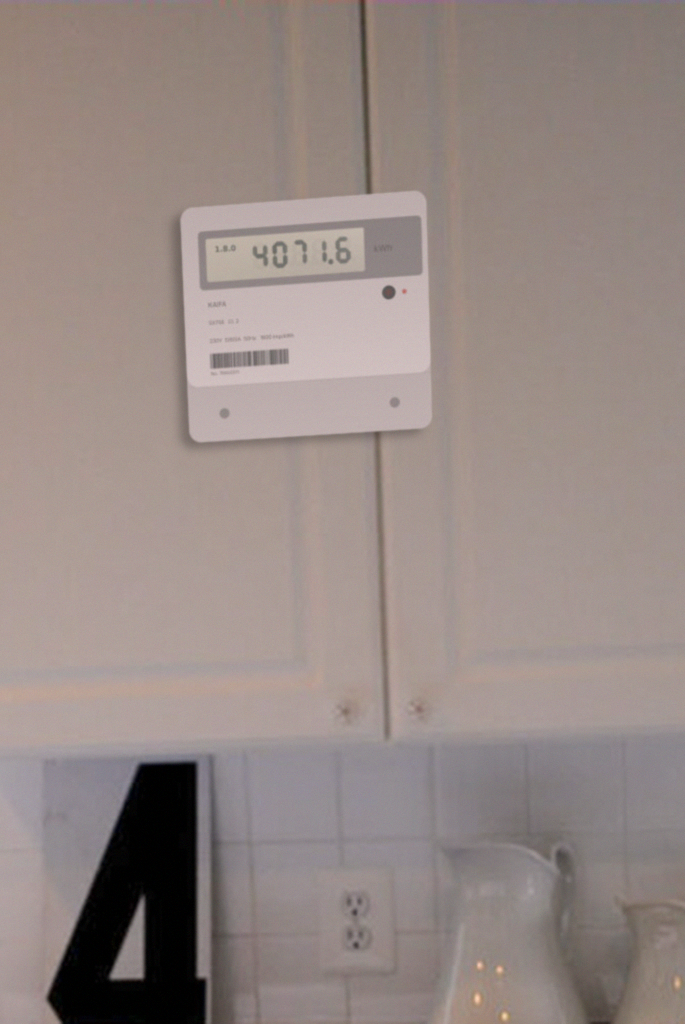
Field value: 4071.6 kWh
